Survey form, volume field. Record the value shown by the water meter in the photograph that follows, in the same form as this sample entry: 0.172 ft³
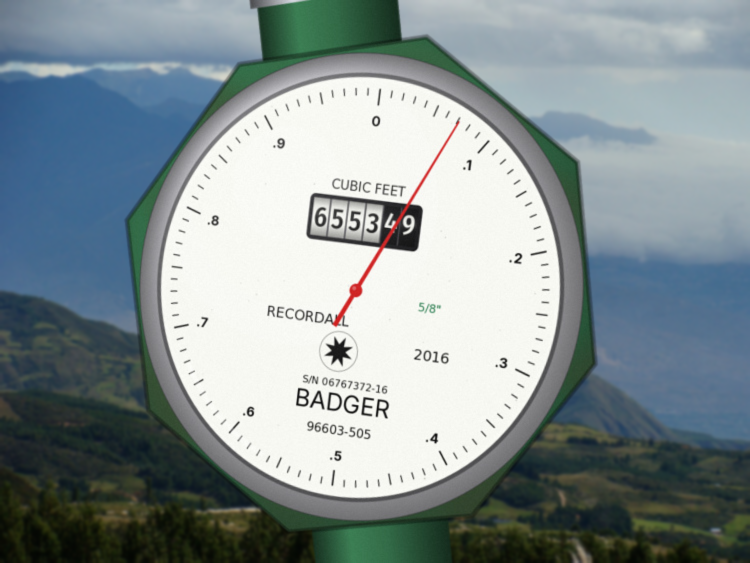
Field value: 655349.07 ft³
